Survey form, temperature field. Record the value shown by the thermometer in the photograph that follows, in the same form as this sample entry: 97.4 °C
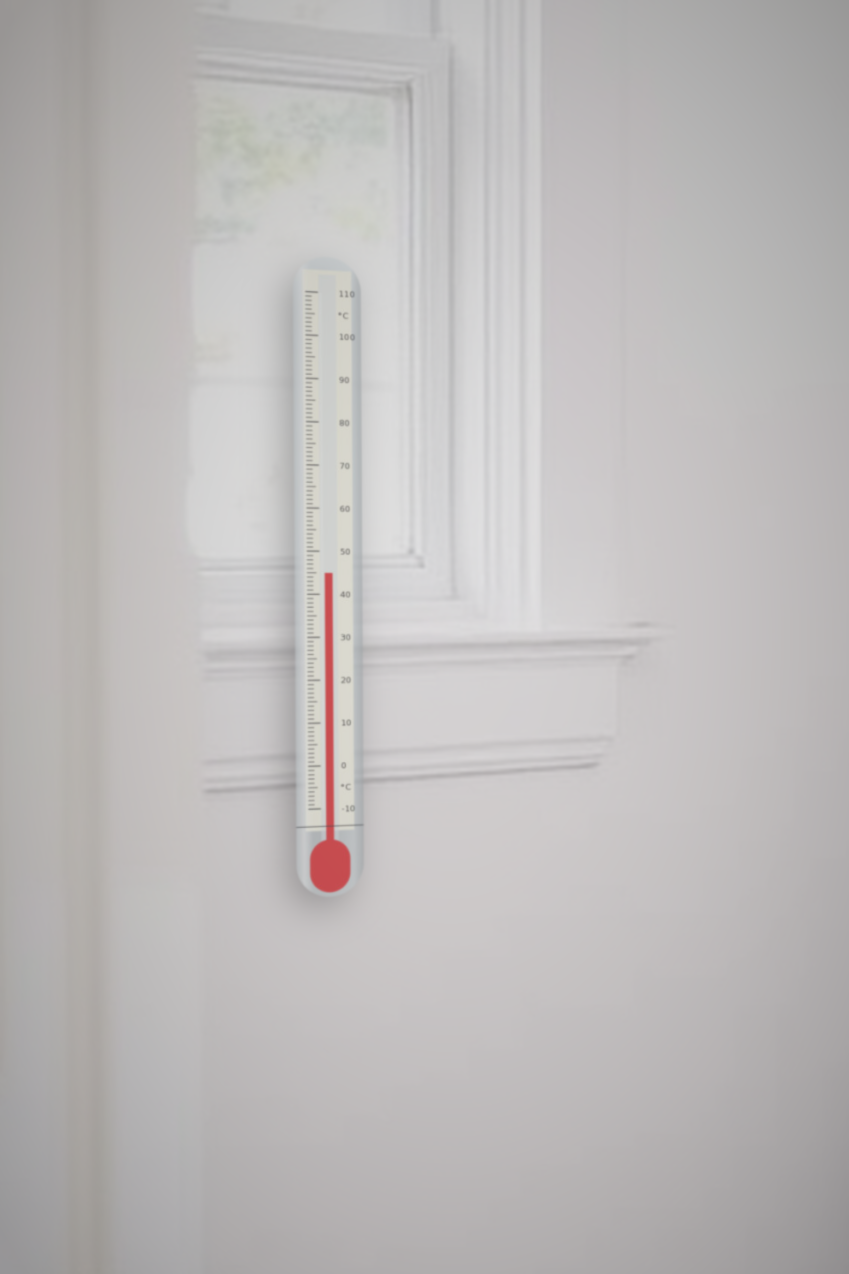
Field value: 45 °C
